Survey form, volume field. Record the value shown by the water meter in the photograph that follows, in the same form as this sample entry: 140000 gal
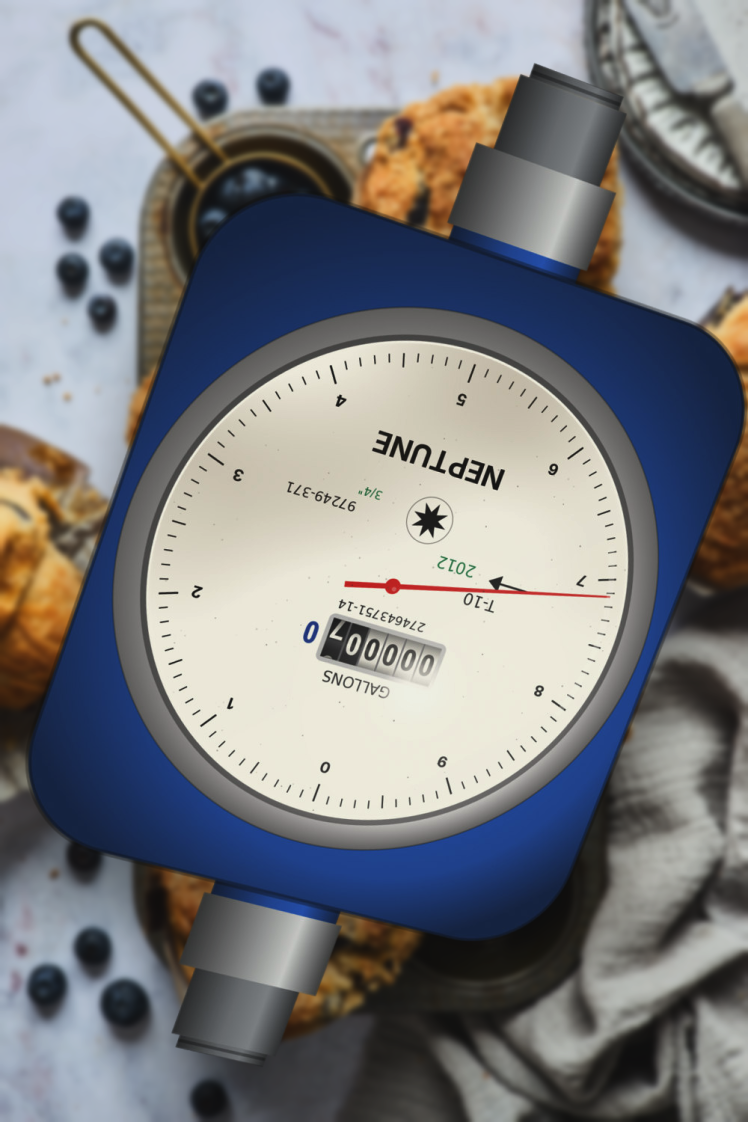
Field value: 67.1 gal
